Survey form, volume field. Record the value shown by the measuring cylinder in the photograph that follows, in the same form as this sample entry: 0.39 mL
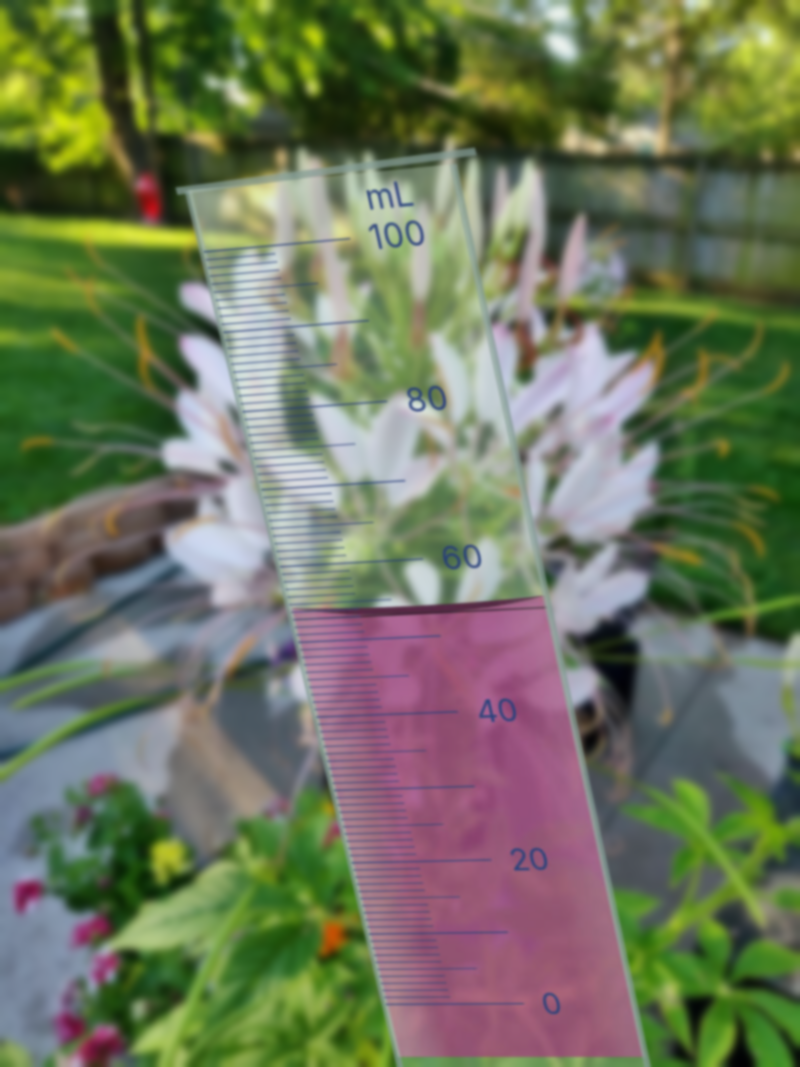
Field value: 53 mL
